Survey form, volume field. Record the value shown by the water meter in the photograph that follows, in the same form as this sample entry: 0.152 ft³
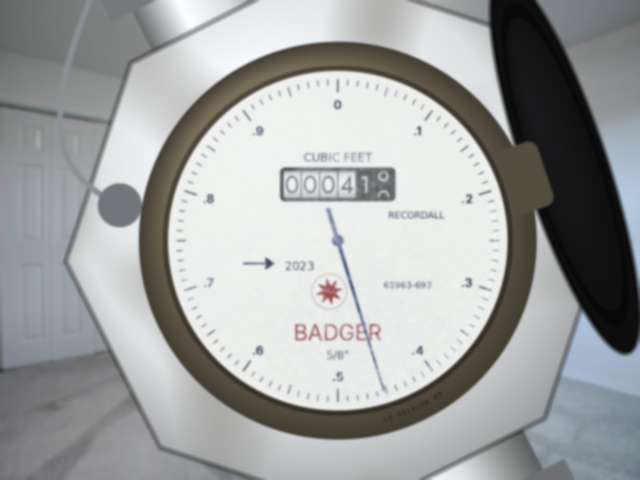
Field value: 418.45 ft³
